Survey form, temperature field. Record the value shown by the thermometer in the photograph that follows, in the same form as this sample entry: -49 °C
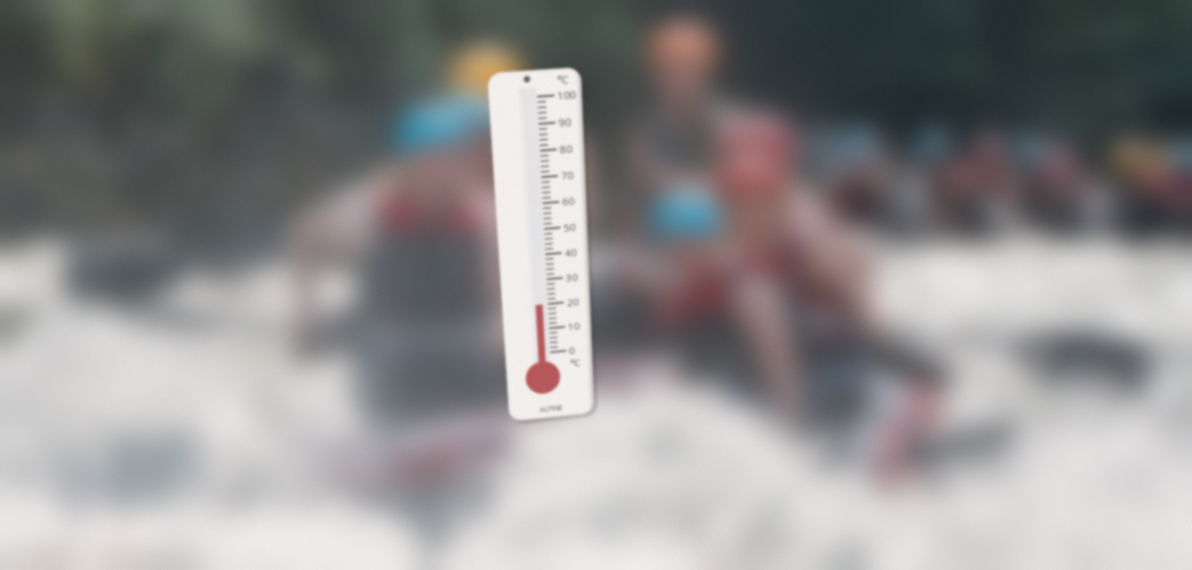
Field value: 20 °C
